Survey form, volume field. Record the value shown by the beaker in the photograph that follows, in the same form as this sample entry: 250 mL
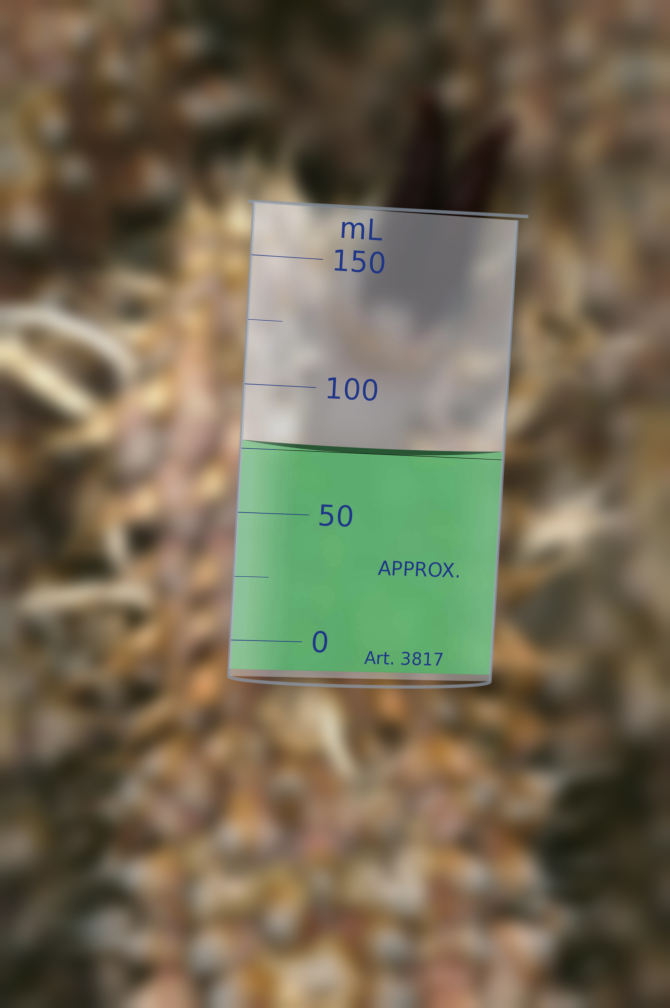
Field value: 75 mL
